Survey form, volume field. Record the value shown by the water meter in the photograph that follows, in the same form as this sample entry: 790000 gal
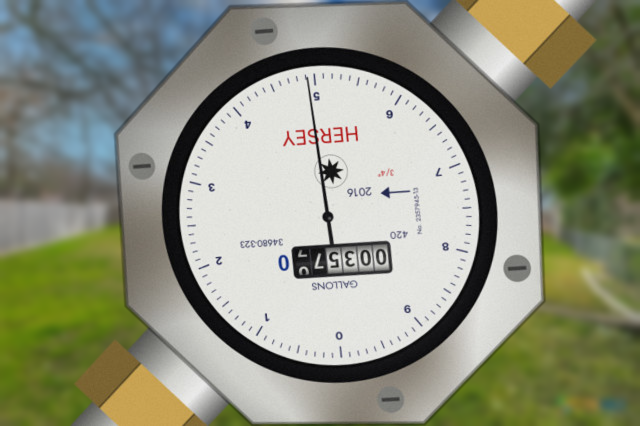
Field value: 35764.9 gal
